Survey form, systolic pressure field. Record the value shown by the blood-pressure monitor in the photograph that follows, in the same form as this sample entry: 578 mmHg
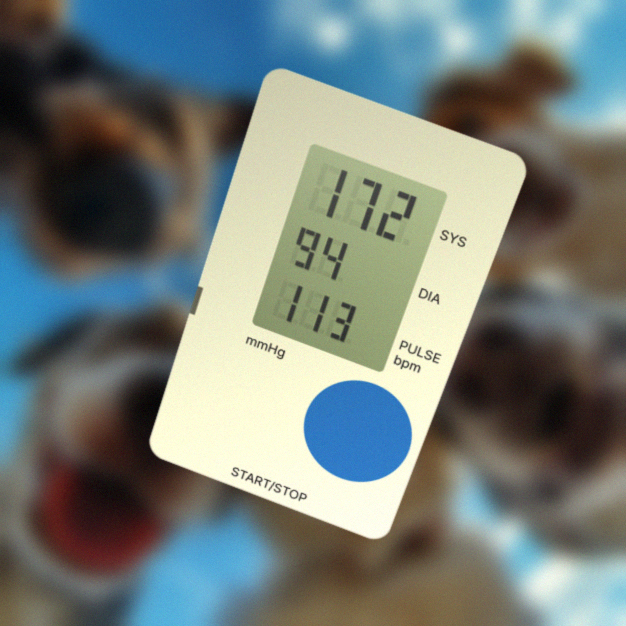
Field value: 172 mmHg
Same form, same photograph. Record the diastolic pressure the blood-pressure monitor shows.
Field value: 94 mmHg
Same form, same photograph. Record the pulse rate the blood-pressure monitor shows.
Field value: 113 bpm
